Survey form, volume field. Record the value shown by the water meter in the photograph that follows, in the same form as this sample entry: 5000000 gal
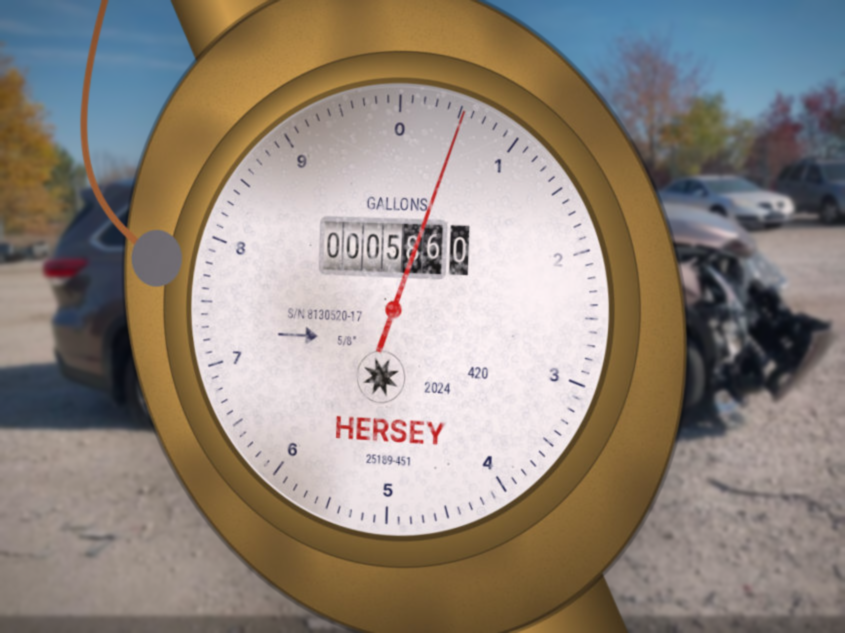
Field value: 5860.5 gal
